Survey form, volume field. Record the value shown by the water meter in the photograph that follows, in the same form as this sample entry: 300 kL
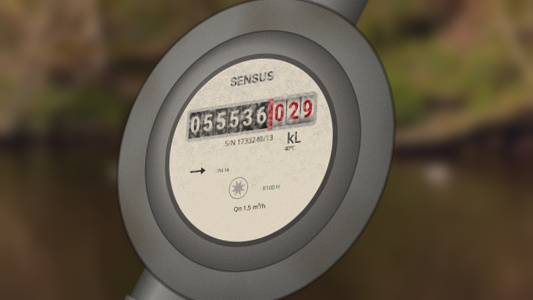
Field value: 55536.029 kL
